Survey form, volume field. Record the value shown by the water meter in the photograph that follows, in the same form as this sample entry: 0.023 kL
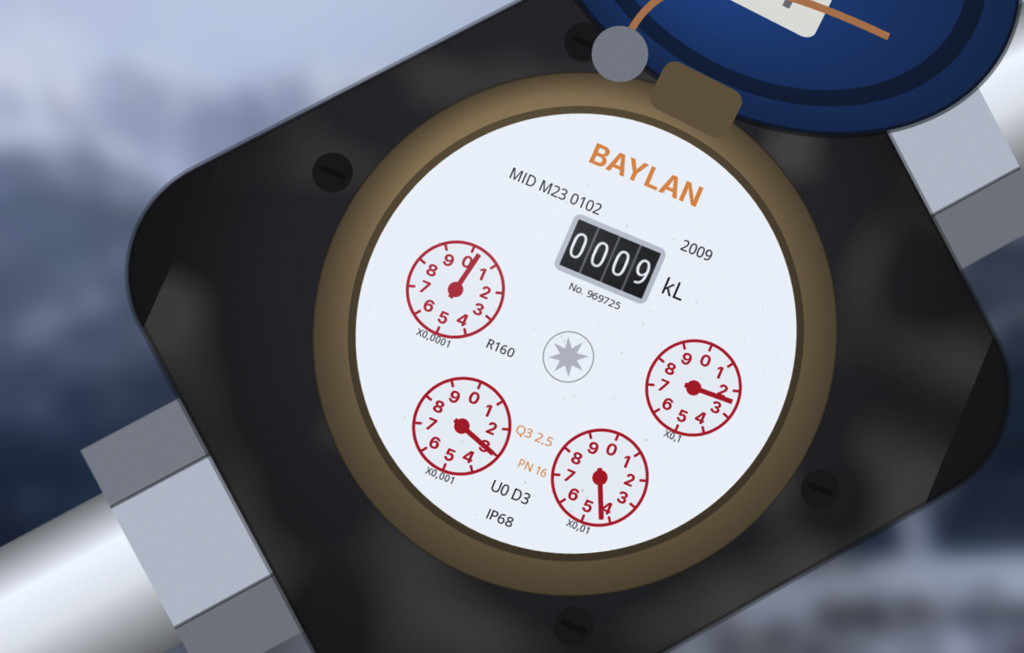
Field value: 9.2430 kL
